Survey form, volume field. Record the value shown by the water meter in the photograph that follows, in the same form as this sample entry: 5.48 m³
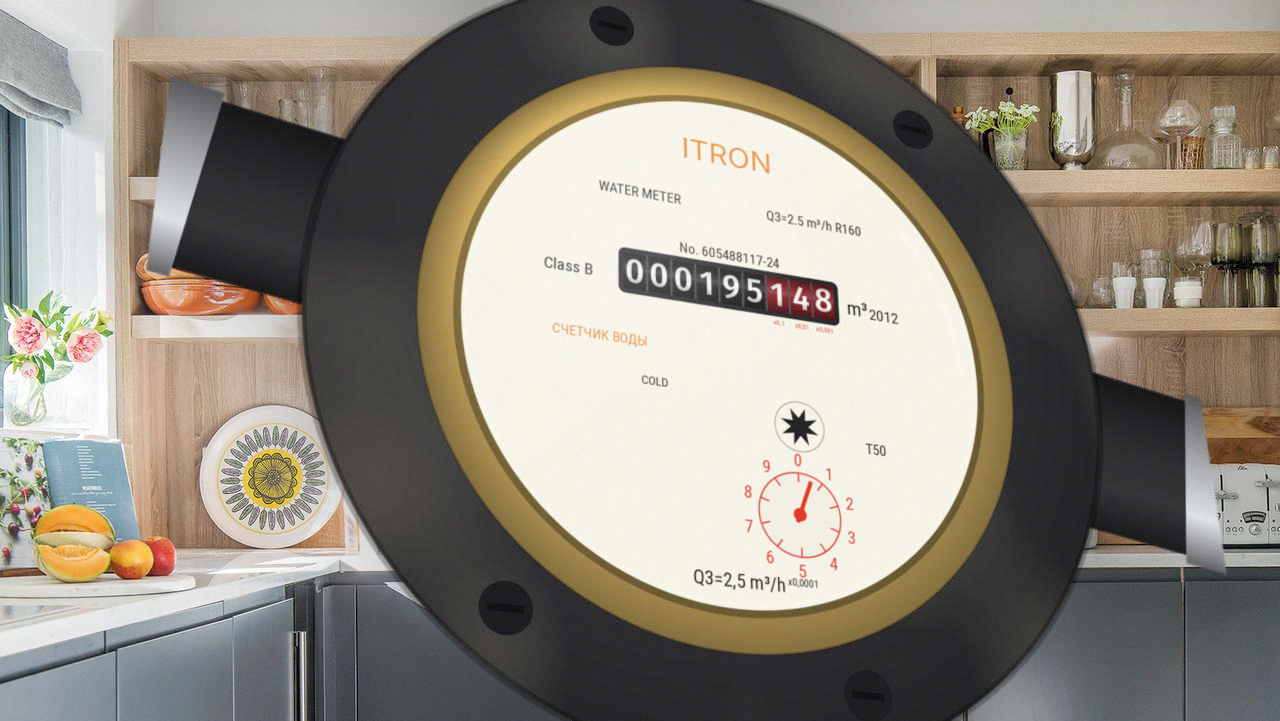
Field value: 195.1480 m³
